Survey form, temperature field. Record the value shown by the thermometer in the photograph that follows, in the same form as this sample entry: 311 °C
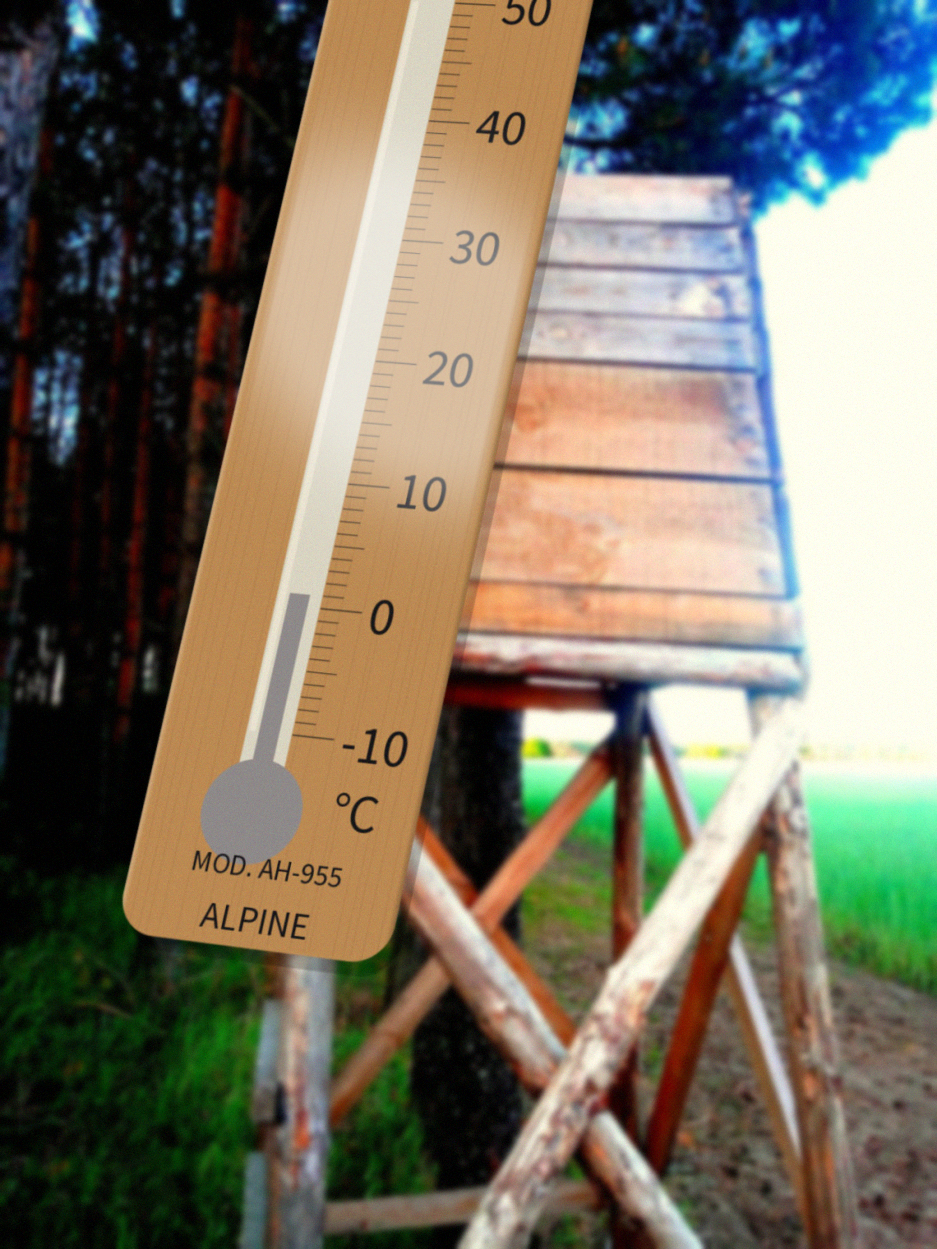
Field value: 1 °C
